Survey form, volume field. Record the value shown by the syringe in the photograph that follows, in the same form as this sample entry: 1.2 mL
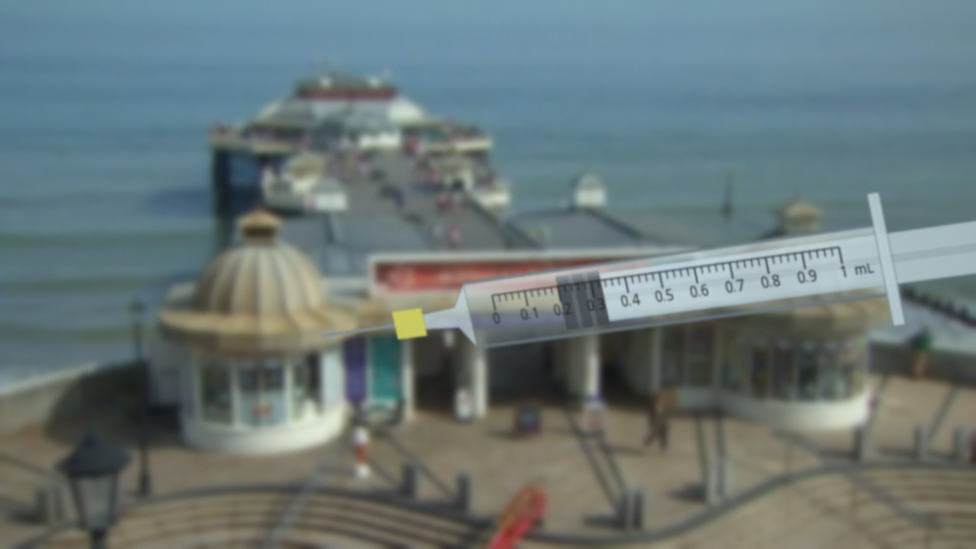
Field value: 0.2 mL
